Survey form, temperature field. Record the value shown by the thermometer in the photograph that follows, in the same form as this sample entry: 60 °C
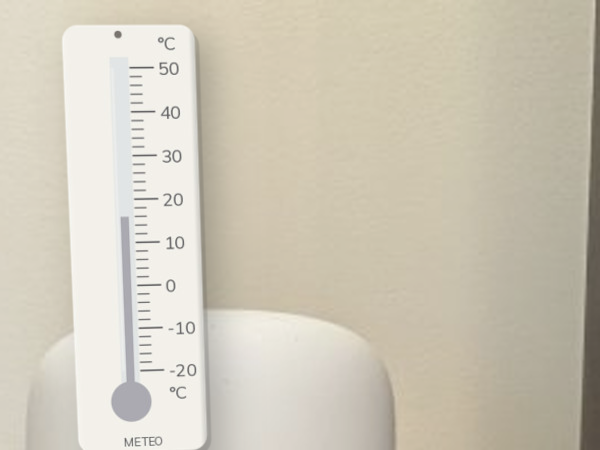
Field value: 16 °C
